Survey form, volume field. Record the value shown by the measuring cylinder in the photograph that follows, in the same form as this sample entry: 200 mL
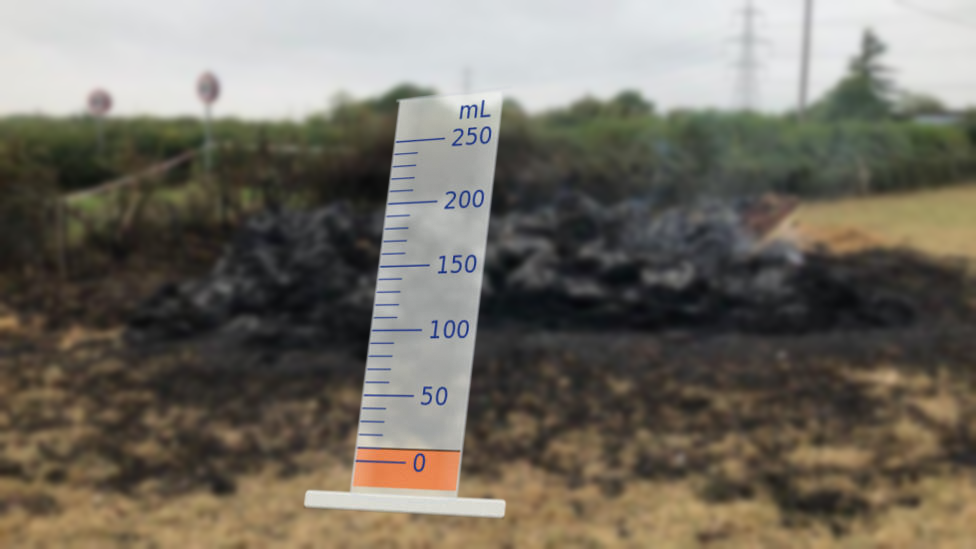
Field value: 10 mL
